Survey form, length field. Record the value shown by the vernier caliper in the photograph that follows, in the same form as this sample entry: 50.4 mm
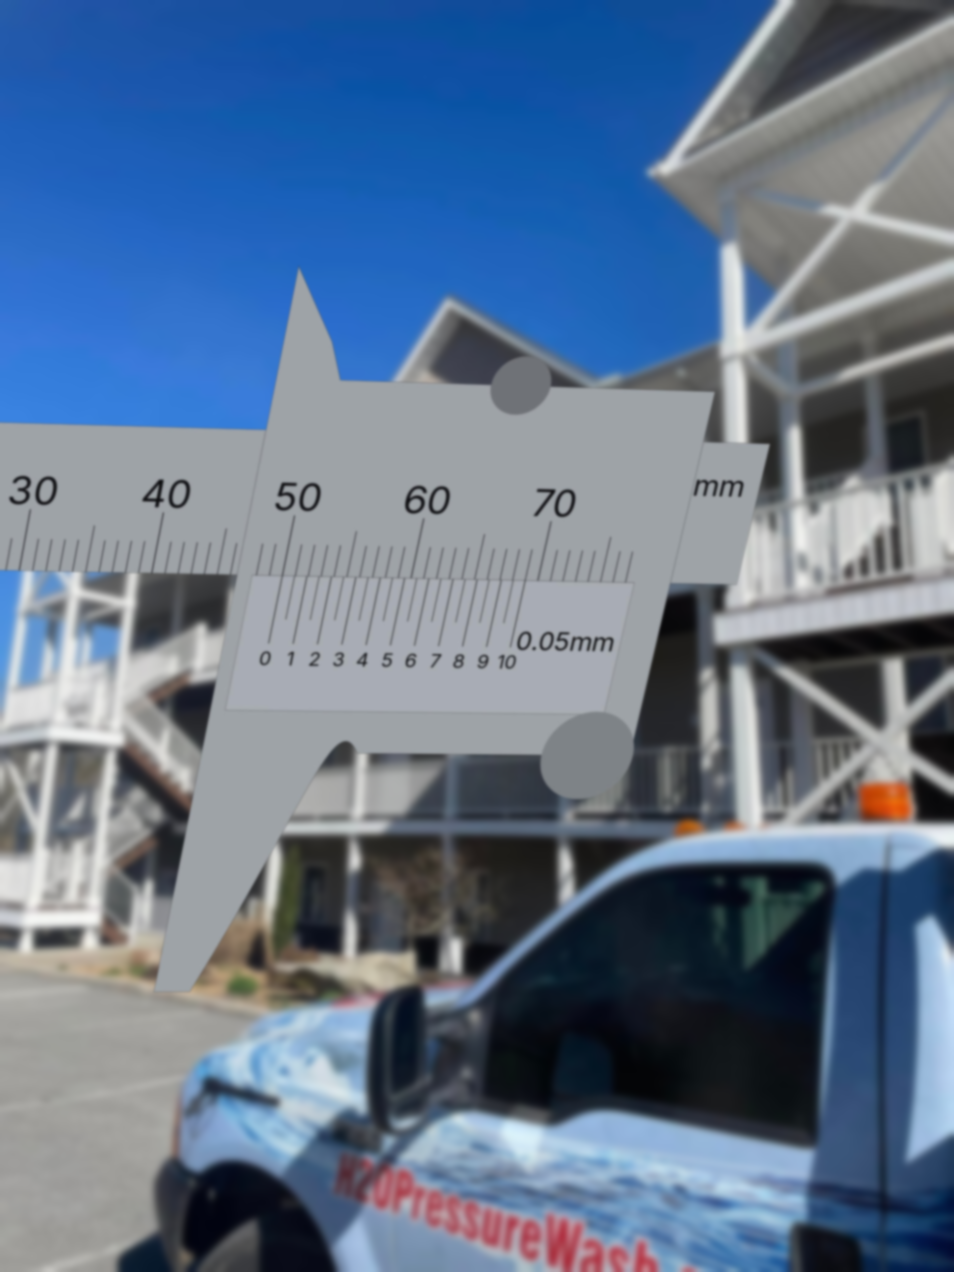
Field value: 50.0 mm
